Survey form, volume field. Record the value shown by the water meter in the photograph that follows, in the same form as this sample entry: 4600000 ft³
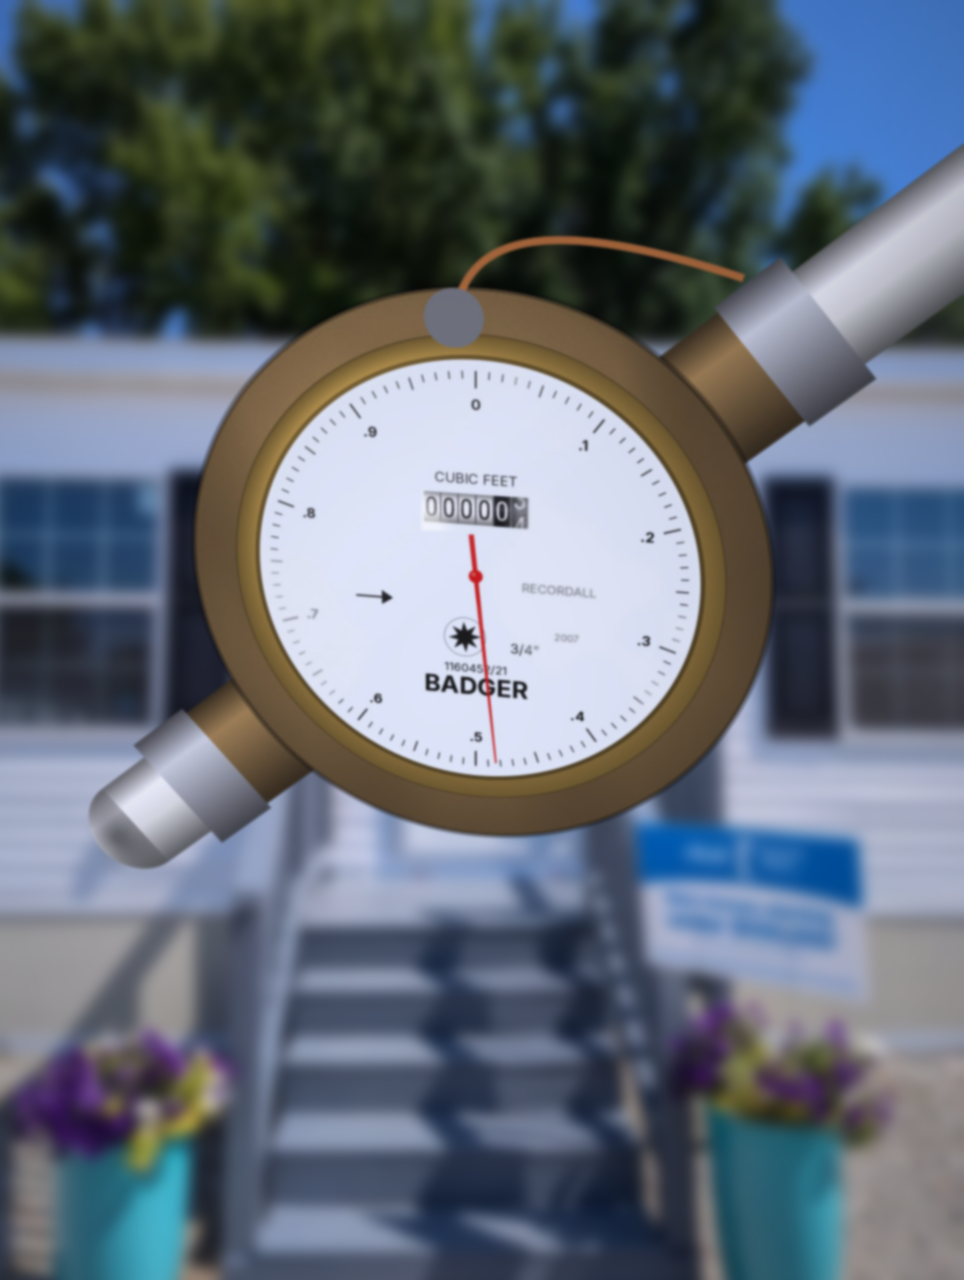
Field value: 3.48 ft³
